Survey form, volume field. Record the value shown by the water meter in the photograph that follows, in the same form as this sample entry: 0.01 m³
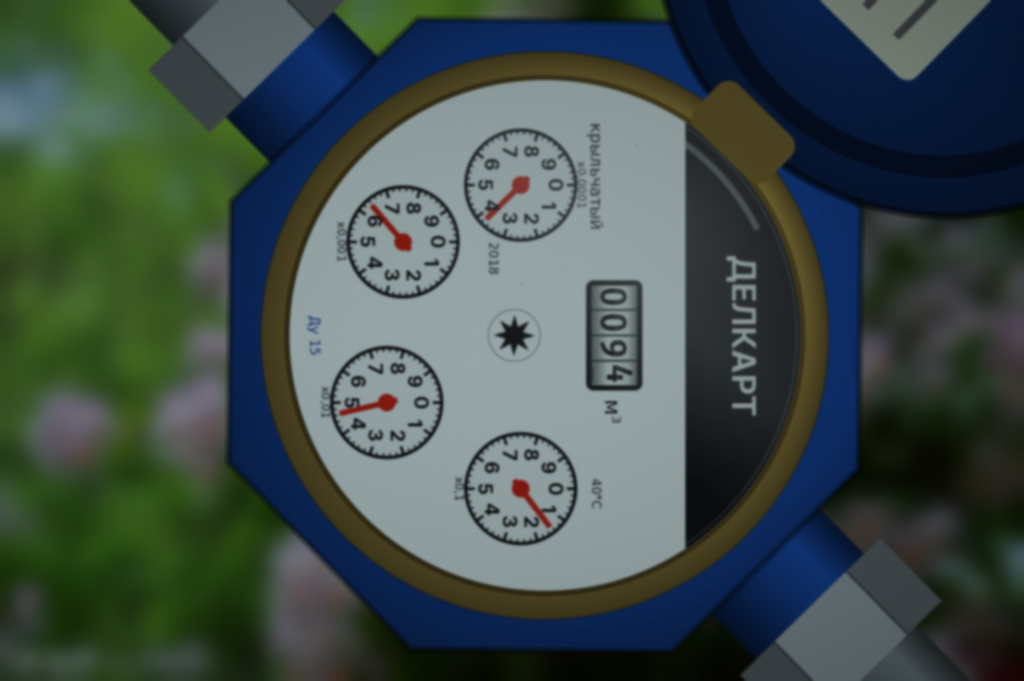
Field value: 94.1463 m³
